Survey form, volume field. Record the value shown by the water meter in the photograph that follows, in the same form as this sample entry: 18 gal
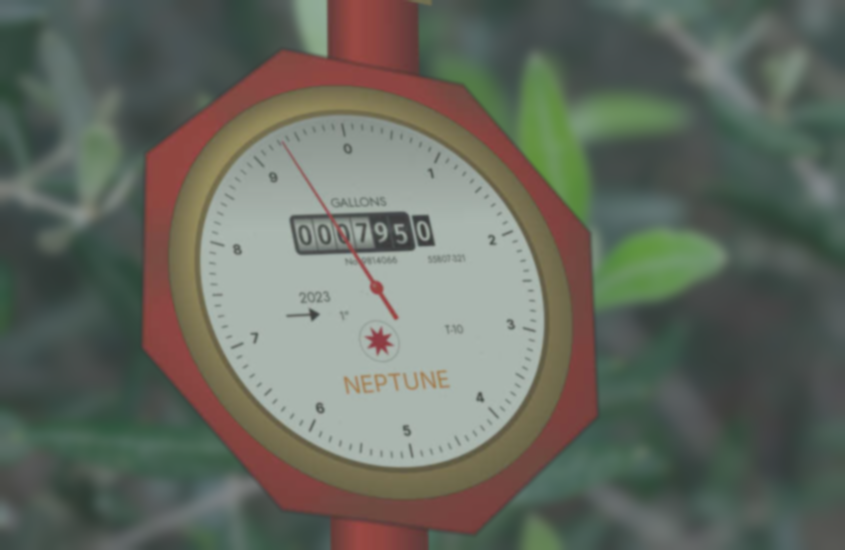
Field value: 7949.3 gal
